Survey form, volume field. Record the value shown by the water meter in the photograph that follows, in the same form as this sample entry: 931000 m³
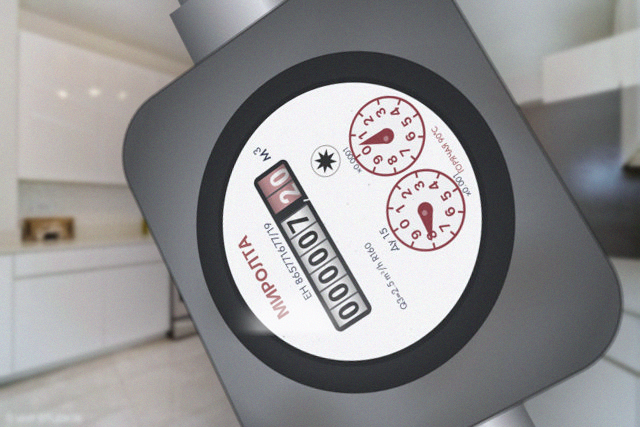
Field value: 7.1980 m³
